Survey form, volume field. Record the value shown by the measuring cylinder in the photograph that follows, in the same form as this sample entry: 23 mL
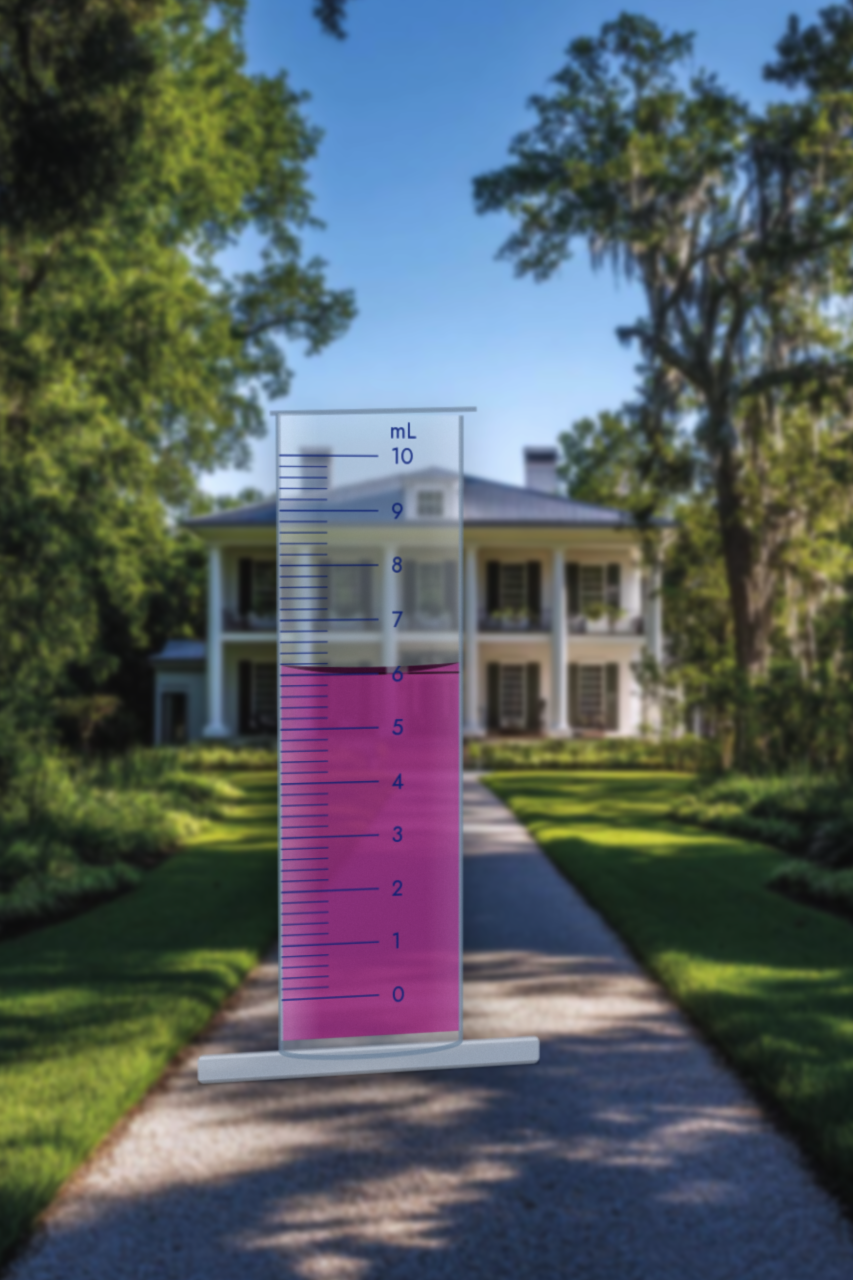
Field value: 6 mL
